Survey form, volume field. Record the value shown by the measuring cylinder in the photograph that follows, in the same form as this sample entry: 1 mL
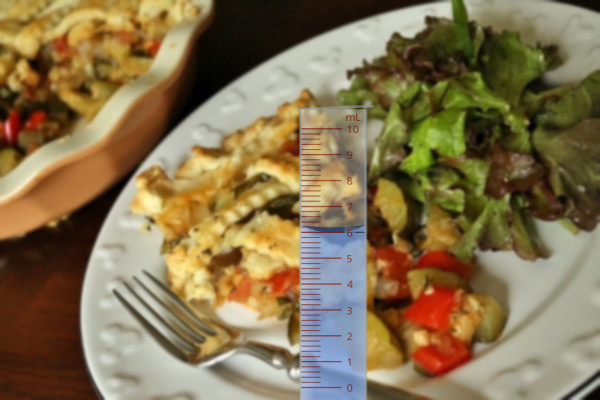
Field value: 6 mL
